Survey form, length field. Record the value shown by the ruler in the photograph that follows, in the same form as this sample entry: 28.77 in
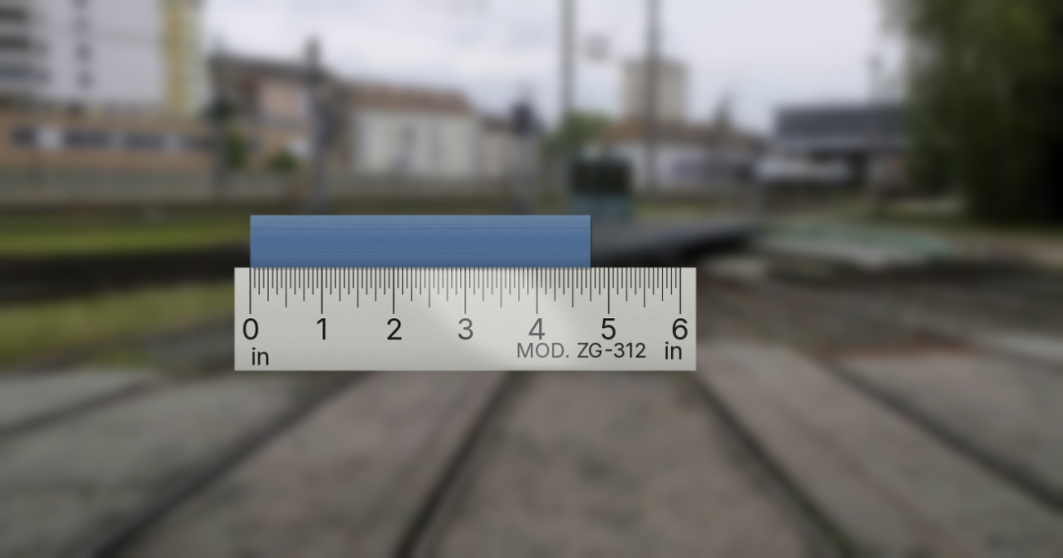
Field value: 4.75 in
